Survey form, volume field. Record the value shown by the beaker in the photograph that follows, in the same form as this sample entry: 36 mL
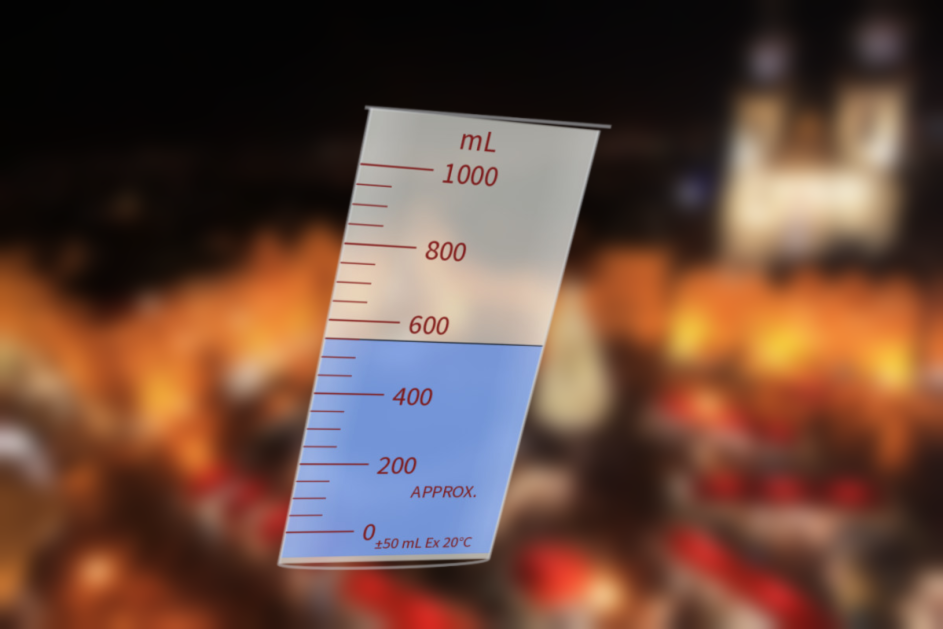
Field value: 550 mL
